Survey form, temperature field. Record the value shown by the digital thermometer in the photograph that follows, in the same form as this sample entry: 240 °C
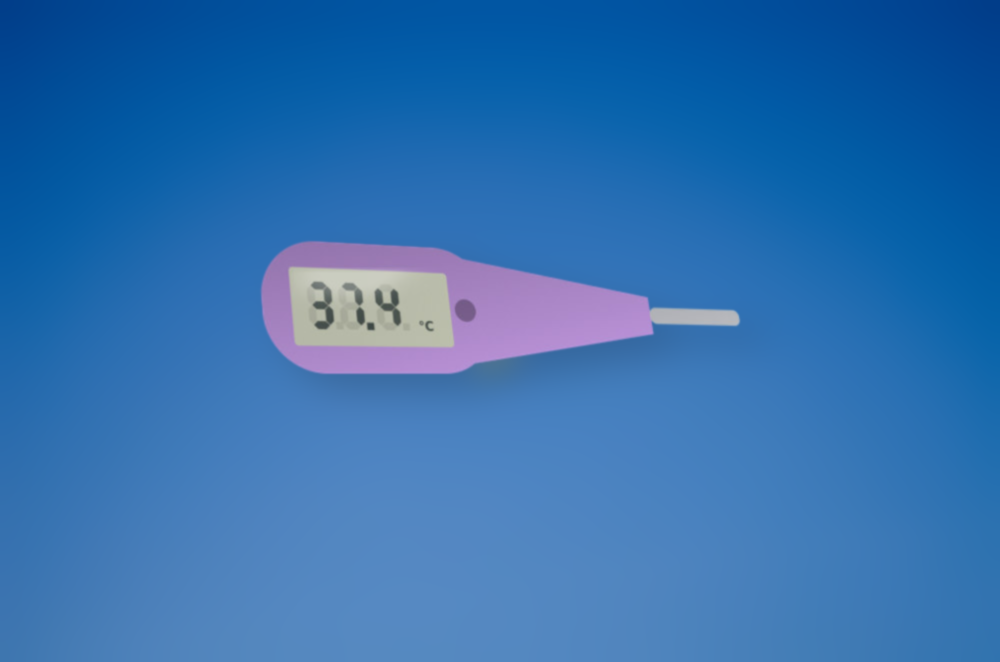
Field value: 37.4 °C
